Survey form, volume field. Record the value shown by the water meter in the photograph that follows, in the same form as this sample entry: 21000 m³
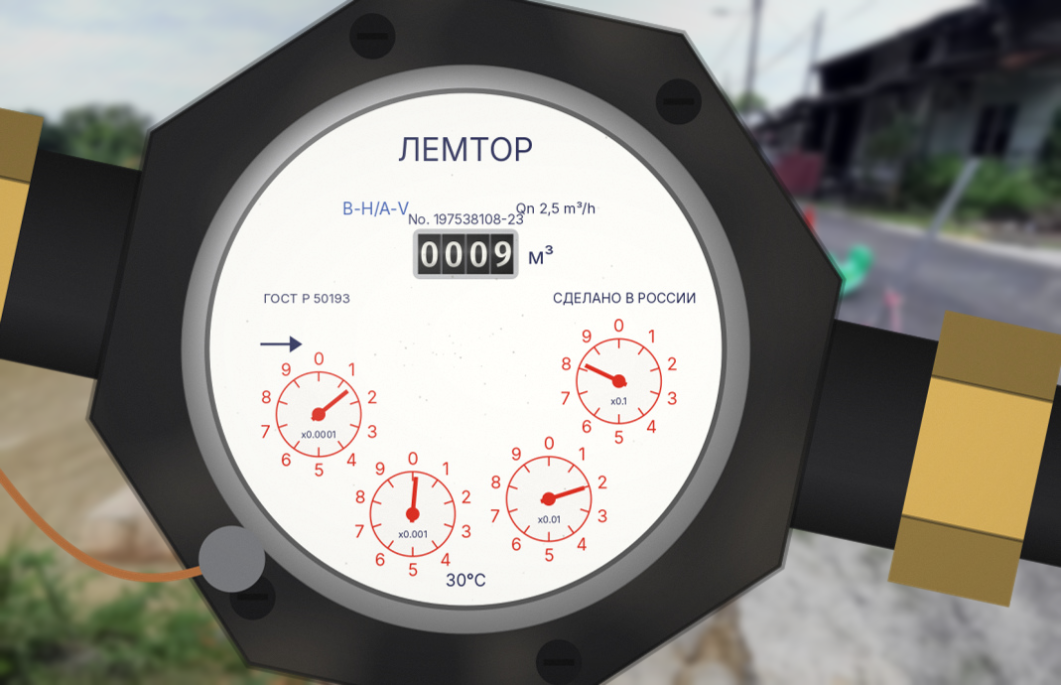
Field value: 9.8201 m³
